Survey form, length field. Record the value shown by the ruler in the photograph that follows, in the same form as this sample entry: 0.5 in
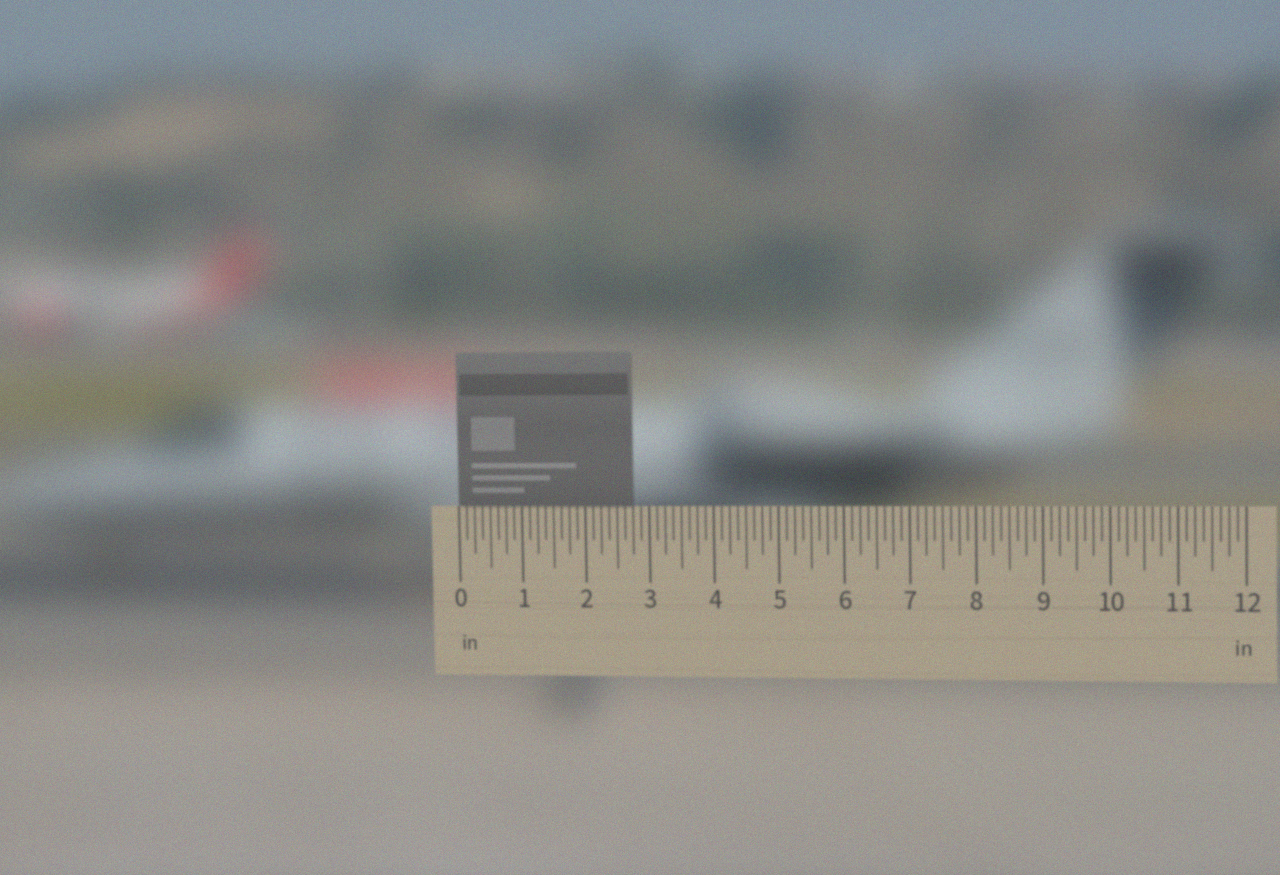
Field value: 2.75 in
